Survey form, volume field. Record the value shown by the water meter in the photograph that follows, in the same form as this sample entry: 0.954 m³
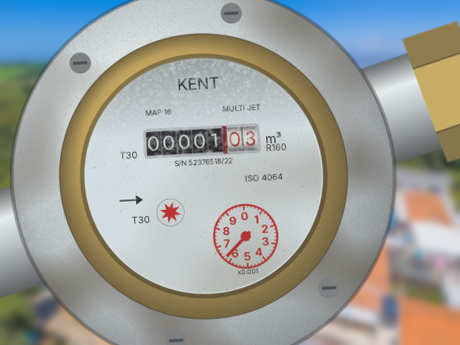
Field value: 1.036 m³
